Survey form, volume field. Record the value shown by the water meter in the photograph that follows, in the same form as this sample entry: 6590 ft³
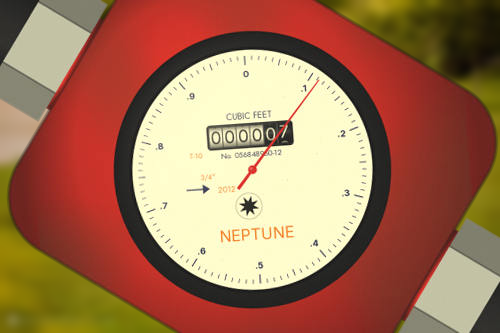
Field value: 7.11 ft³
